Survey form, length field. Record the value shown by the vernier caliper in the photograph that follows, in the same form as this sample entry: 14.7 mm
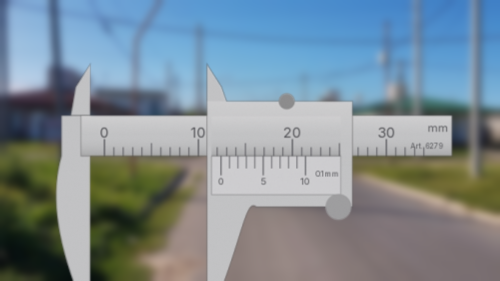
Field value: 12.4 mm
